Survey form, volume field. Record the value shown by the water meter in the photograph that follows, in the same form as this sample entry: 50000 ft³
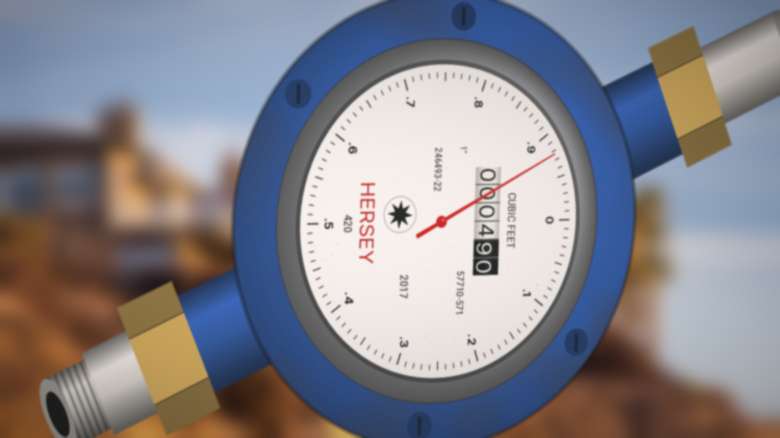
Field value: 489.92 ft³
